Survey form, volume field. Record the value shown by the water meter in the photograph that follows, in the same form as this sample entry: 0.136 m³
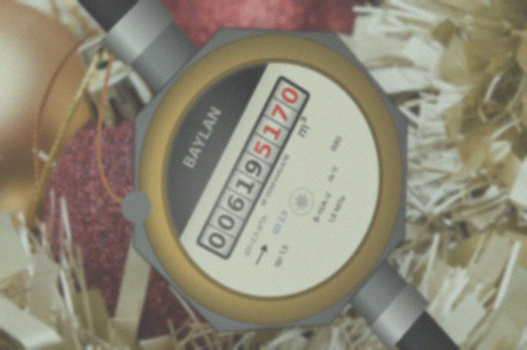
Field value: 619.5170 m³
